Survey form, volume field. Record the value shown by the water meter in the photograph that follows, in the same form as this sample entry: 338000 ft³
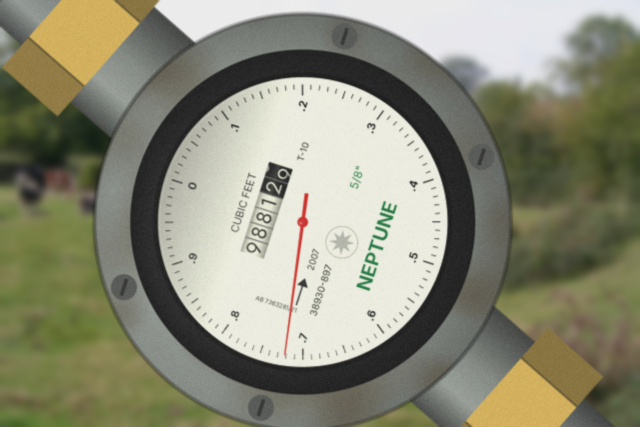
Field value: 988128.72 ft³
